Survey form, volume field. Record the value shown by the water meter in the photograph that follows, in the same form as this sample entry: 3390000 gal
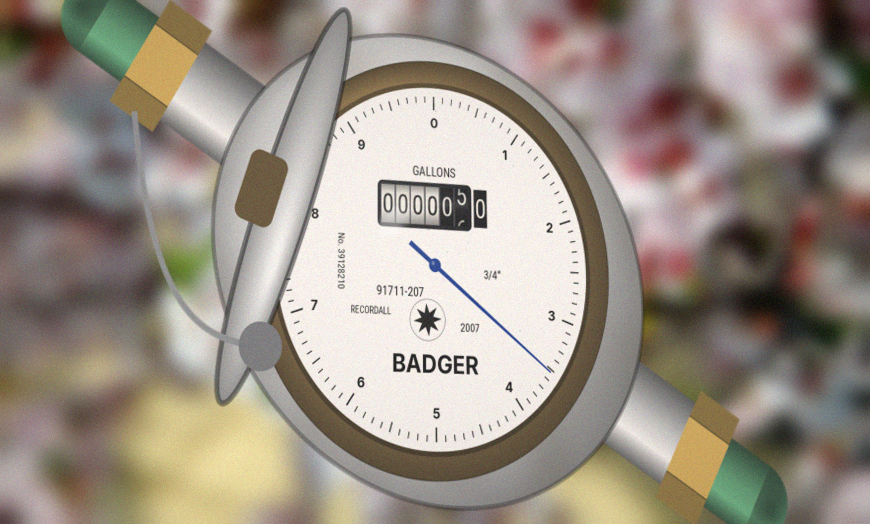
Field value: 53.5 gal
